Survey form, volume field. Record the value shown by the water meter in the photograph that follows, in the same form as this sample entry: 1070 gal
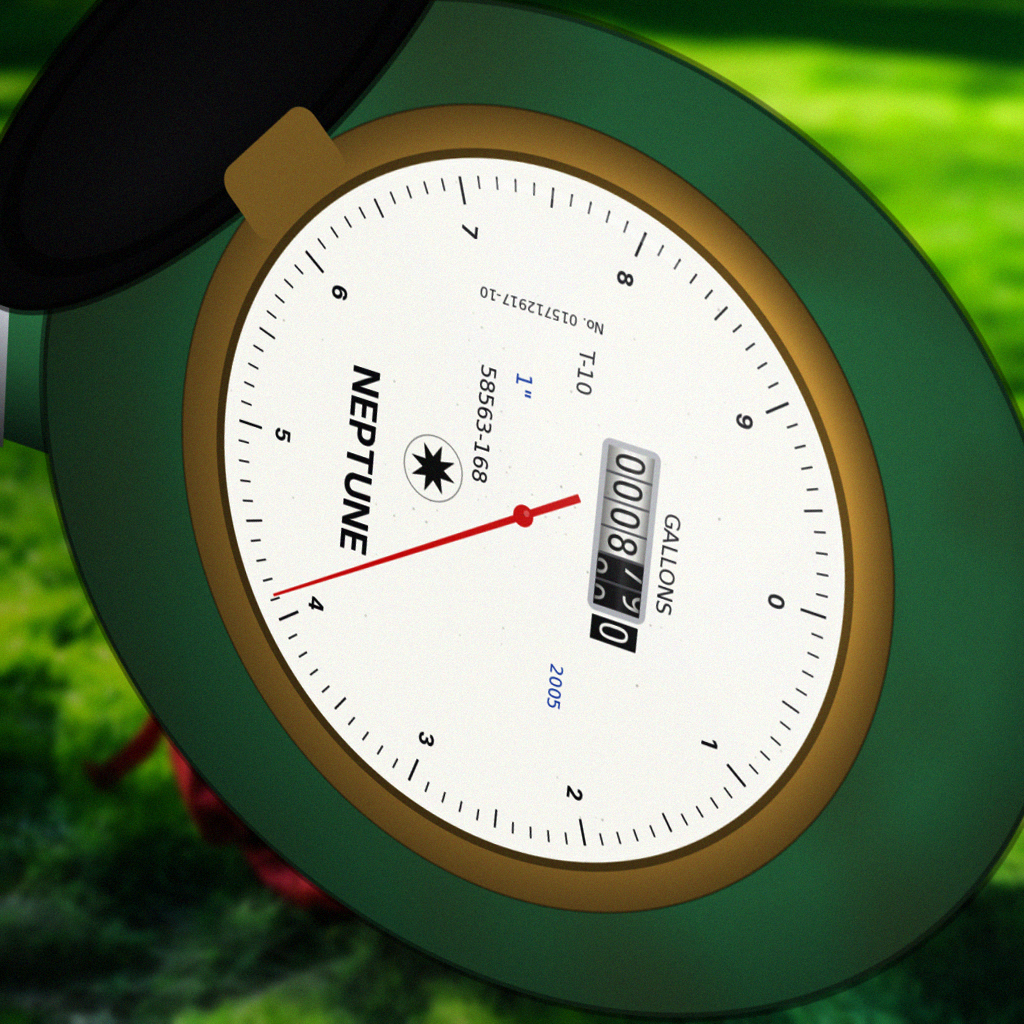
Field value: 8794.1 gal
